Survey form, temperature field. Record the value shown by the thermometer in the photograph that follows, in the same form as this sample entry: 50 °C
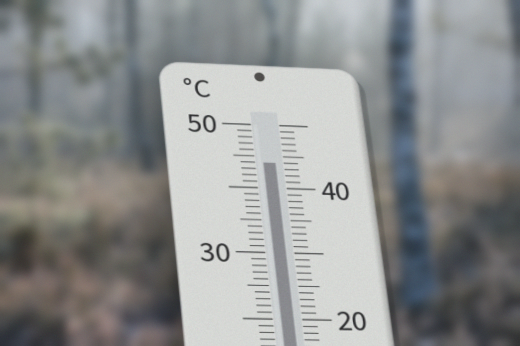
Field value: 44 °C
